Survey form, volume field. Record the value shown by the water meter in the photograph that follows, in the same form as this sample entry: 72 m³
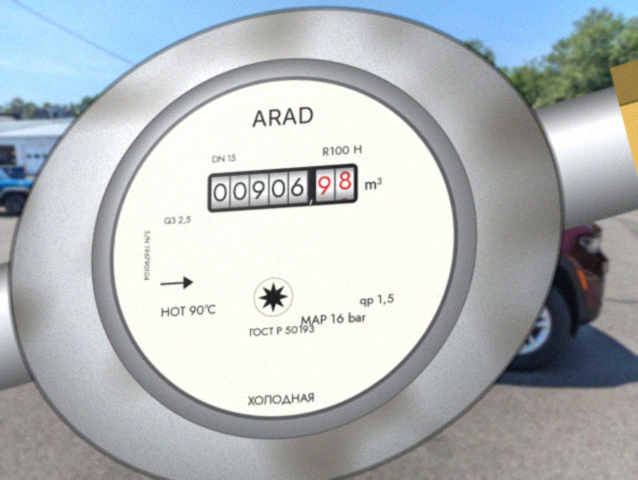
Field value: 906.98 m³
